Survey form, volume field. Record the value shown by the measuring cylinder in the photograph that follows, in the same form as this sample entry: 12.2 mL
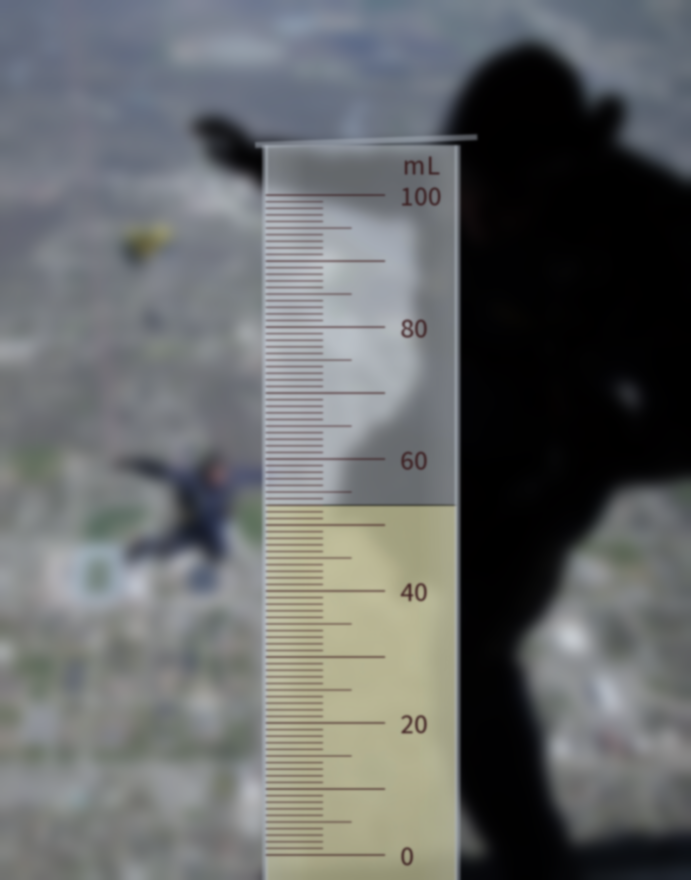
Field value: 53 mL
